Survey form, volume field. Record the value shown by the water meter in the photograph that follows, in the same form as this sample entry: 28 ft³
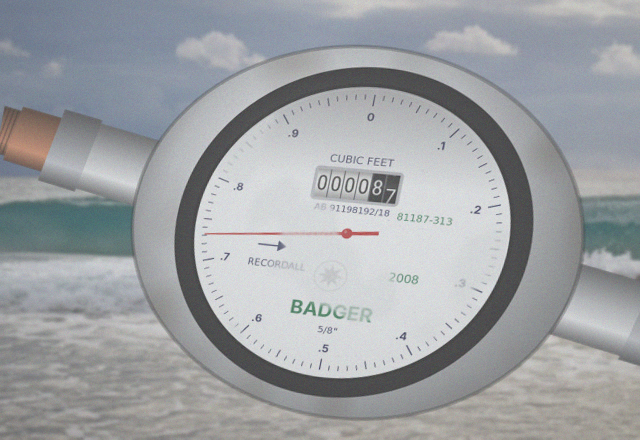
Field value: 86.73 ft³
